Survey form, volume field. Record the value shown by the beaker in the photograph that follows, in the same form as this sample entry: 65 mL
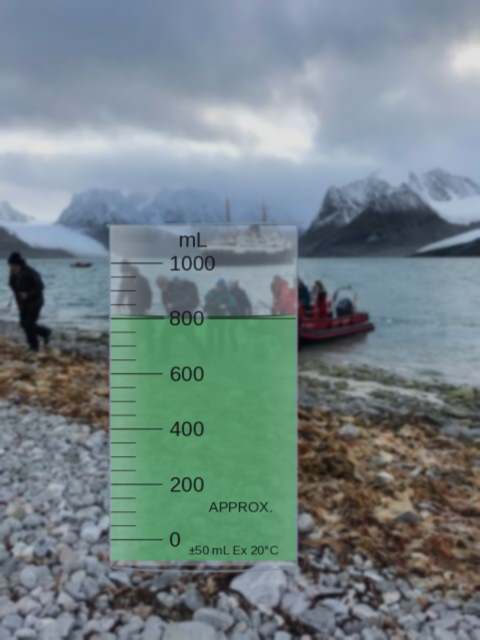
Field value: 800 mL
